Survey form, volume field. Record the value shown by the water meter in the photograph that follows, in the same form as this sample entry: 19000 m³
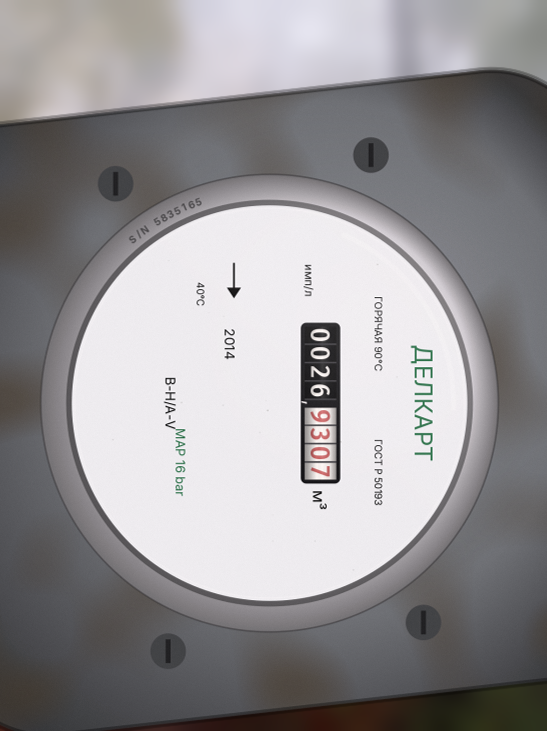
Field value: 26.9307 m³
